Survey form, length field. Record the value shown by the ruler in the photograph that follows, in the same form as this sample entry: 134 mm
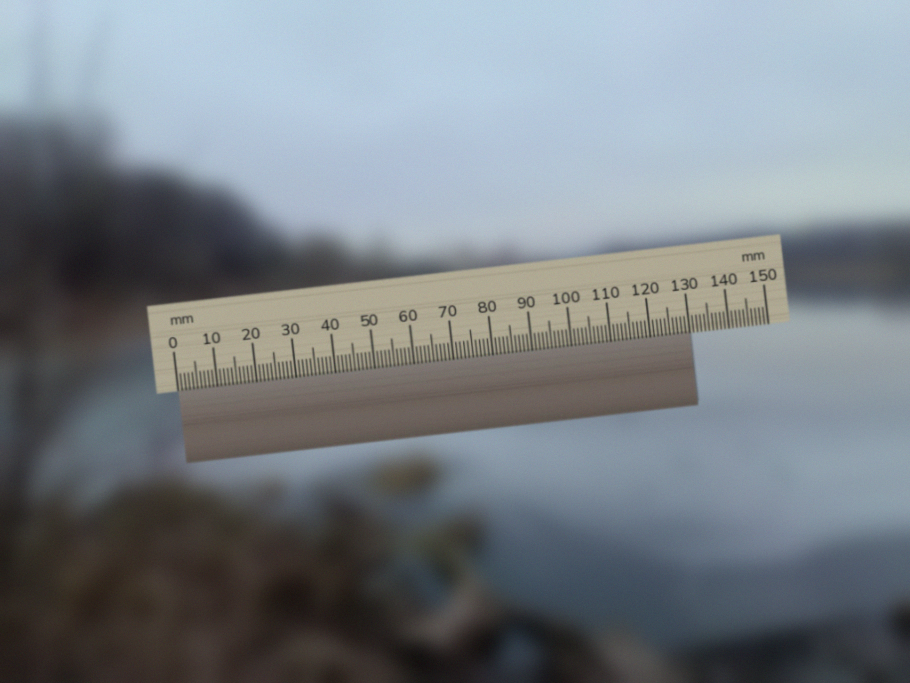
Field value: 130 mm
